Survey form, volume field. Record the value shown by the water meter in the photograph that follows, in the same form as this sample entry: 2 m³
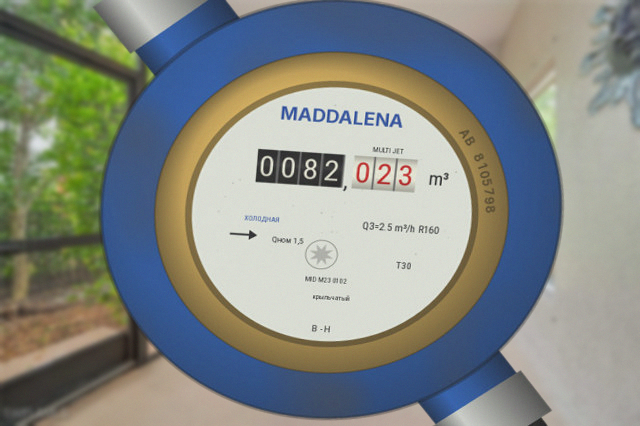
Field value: 82.023 m³
